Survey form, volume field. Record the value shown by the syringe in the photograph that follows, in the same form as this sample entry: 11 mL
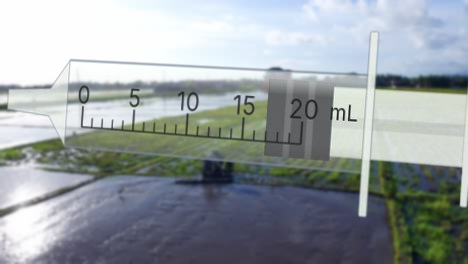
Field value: 17 mL
